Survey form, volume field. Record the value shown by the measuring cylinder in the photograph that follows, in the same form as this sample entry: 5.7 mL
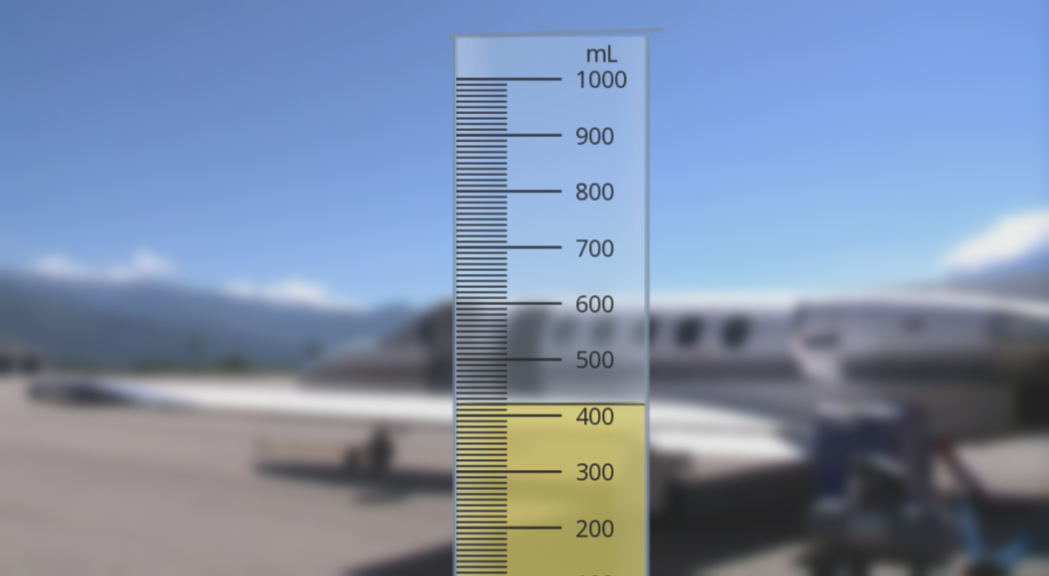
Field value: 420 mL
